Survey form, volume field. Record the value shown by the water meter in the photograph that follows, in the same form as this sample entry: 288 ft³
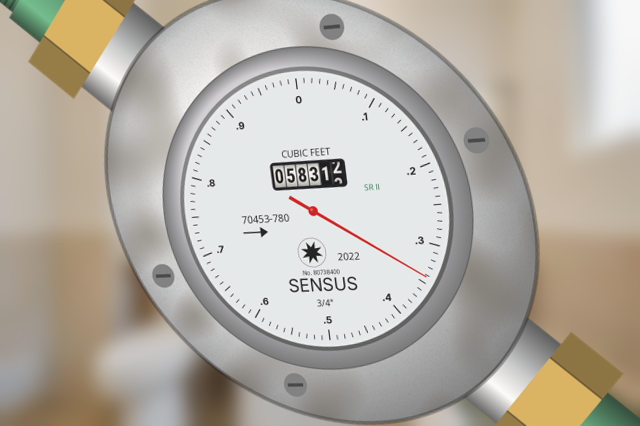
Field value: 58312.34 ft³
